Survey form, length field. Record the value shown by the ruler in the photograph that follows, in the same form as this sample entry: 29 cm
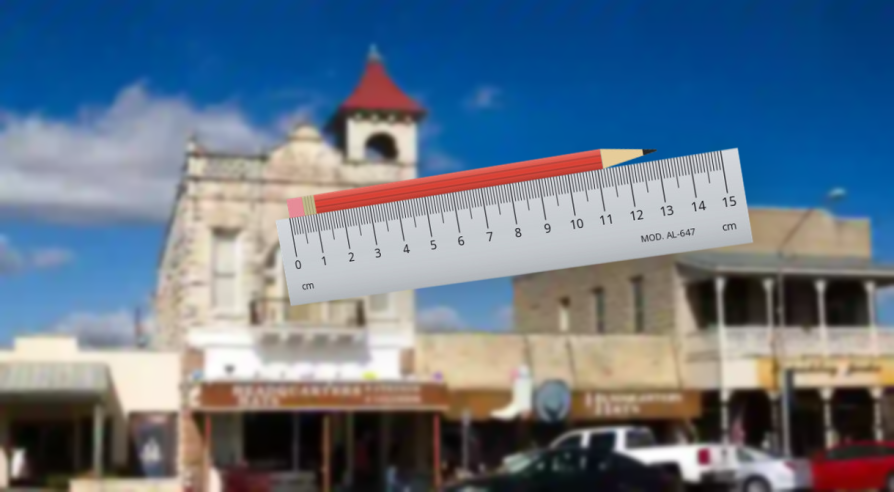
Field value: 13 cm
